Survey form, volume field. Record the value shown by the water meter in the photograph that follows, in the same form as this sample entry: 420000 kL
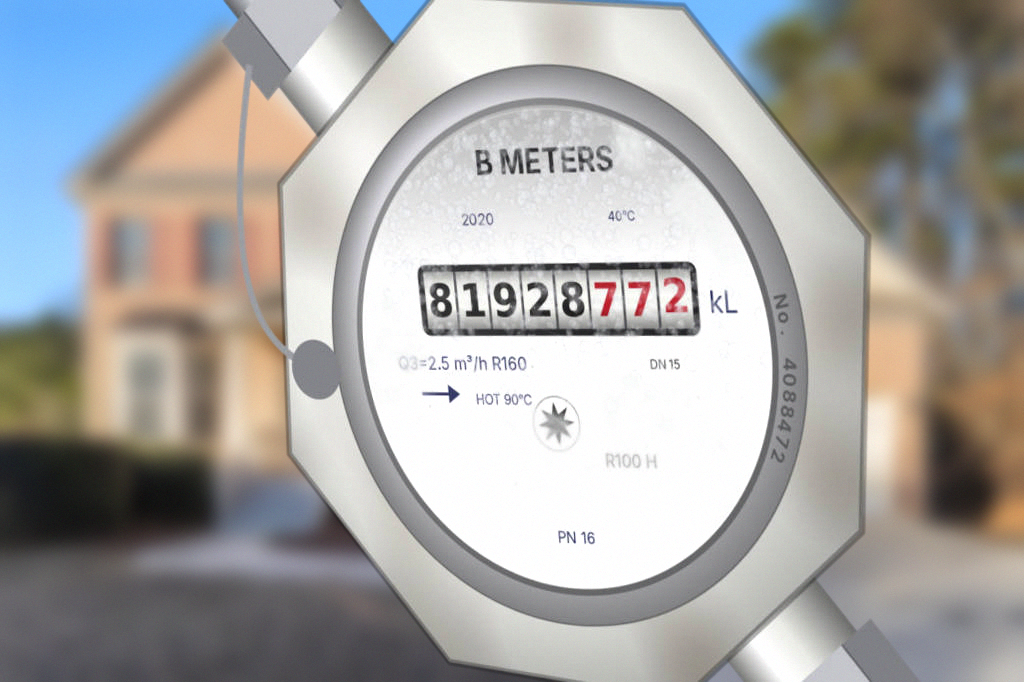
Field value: 81928.772 kL
